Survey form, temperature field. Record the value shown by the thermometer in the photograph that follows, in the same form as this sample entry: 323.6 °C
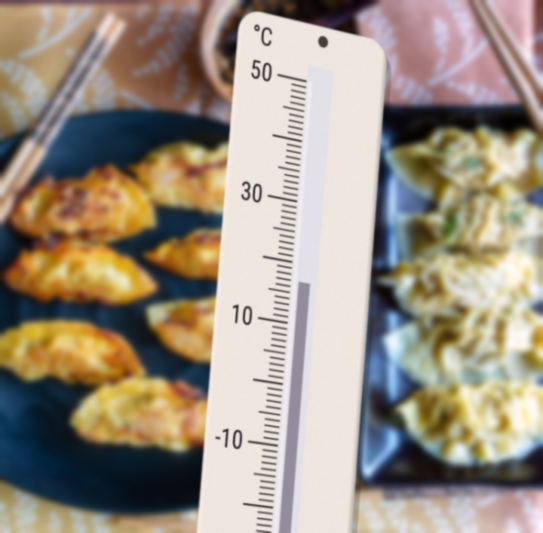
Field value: 17 °C
